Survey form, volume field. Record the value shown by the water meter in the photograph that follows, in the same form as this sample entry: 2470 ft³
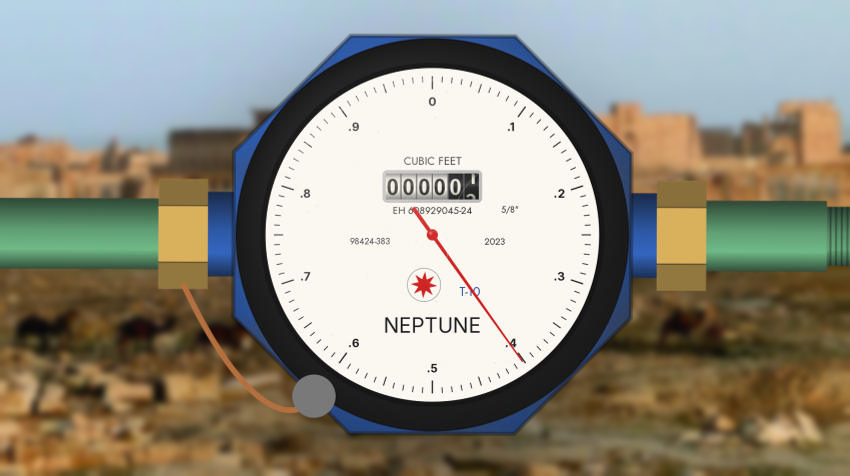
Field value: 1.40 ft³
